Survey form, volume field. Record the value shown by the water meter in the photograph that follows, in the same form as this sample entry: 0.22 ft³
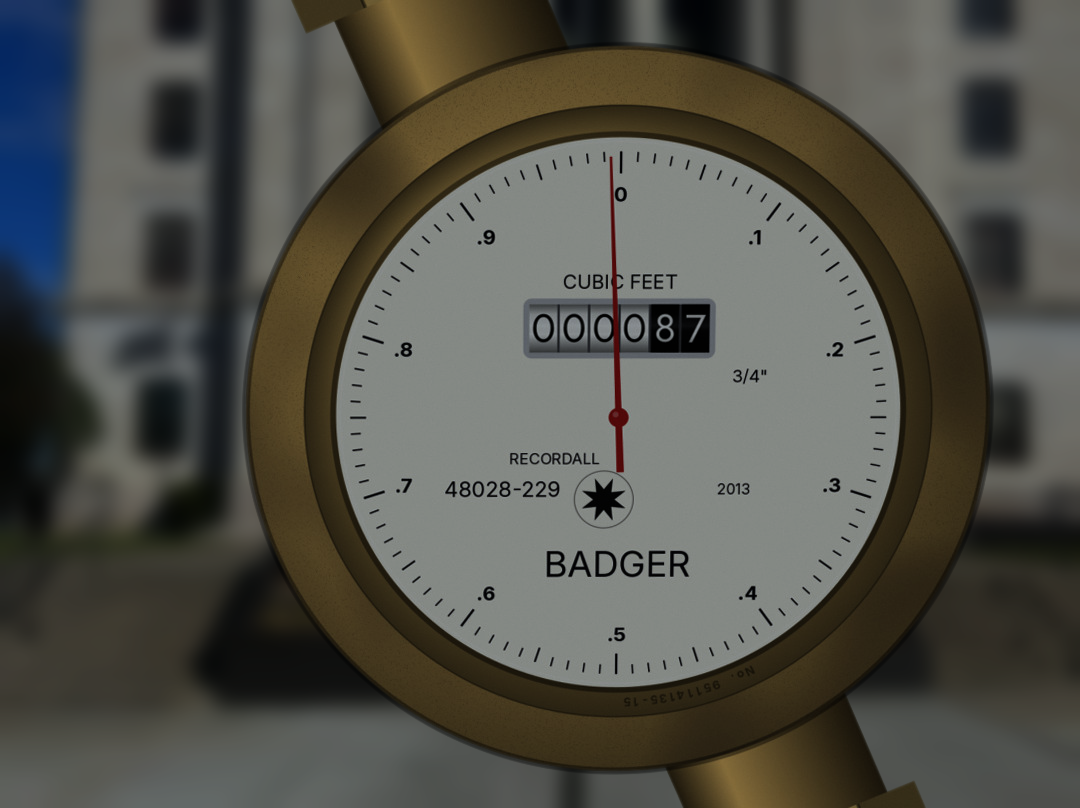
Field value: 86.99 ft³
